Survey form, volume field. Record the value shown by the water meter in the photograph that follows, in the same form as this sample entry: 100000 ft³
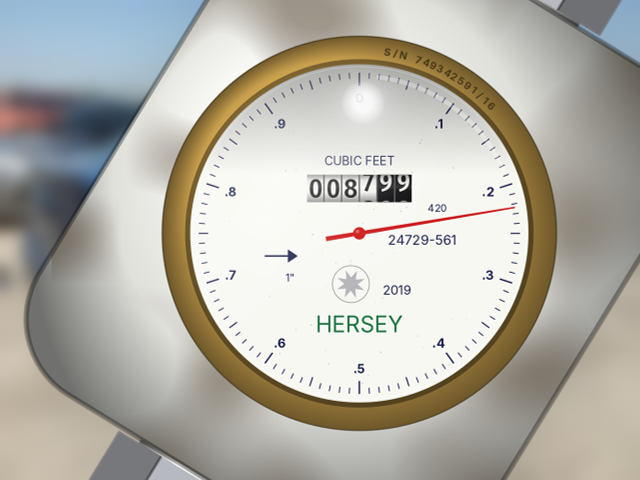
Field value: 8799.22 ft³
